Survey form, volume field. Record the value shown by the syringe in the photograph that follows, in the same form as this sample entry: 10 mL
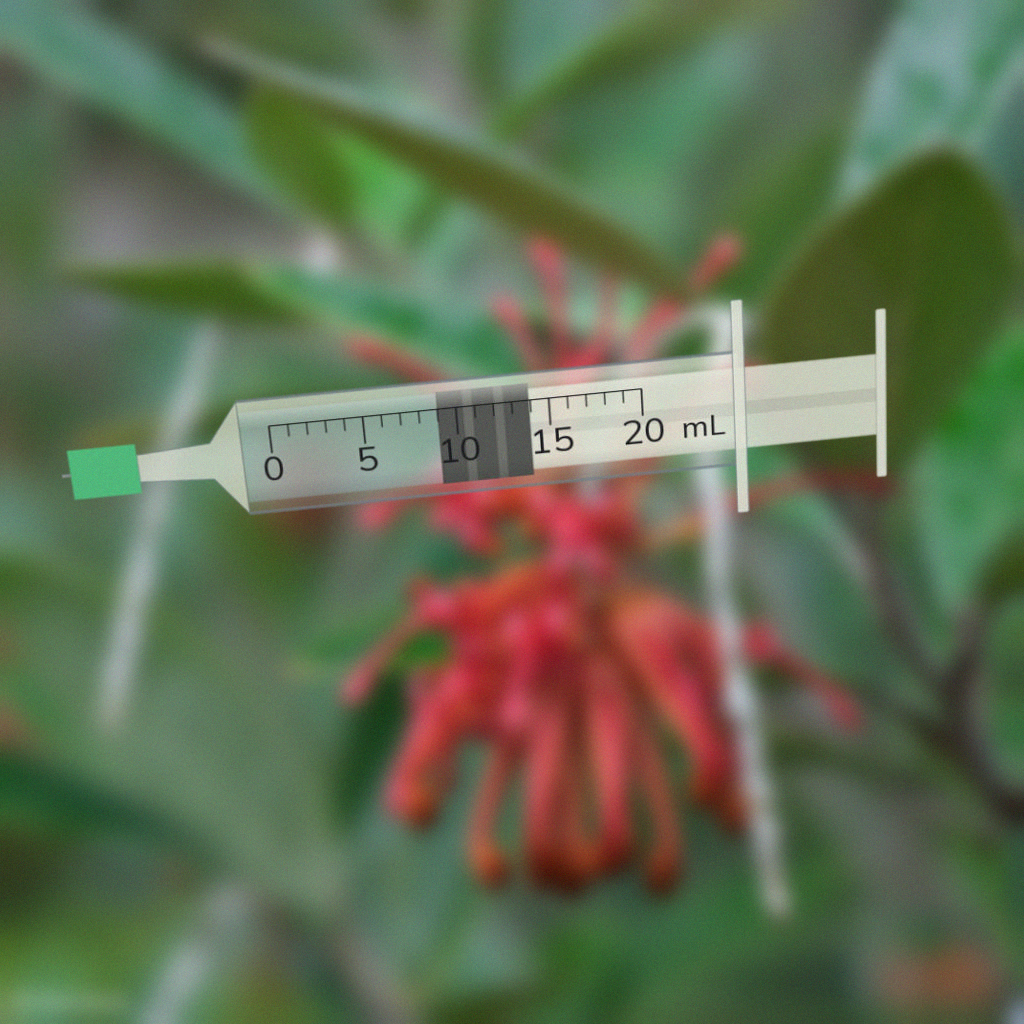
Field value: 9 mL
